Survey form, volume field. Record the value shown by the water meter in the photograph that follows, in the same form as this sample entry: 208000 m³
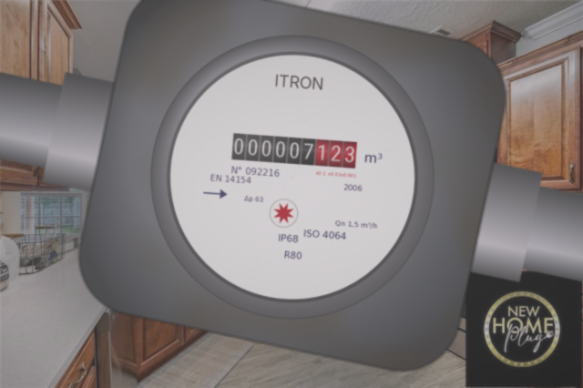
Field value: 7.123 m³
